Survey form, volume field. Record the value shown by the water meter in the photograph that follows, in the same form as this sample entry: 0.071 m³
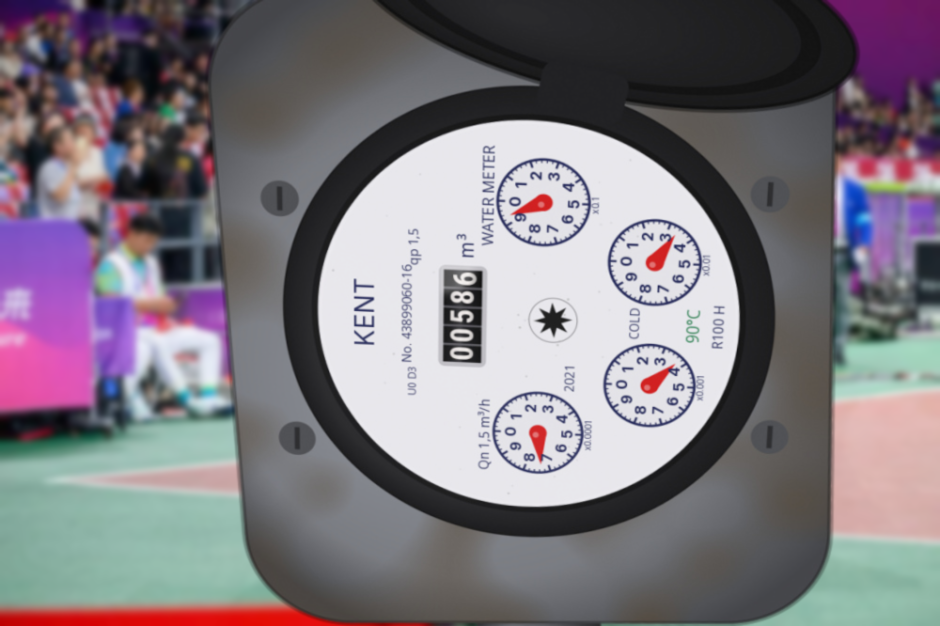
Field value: 585.9337 m³
